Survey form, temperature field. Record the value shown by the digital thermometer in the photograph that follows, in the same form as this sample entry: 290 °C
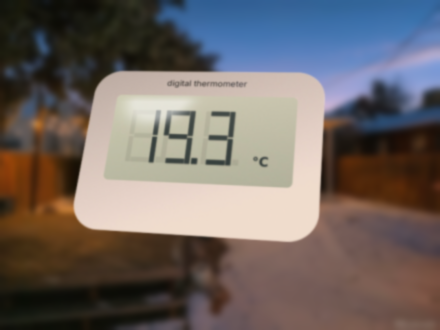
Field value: 19.3 °C
